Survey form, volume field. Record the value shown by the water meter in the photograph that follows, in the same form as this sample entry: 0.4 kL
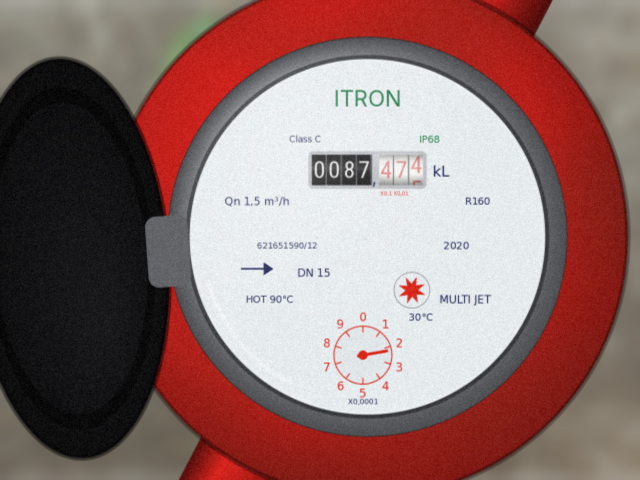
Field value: 87.4742 kL
